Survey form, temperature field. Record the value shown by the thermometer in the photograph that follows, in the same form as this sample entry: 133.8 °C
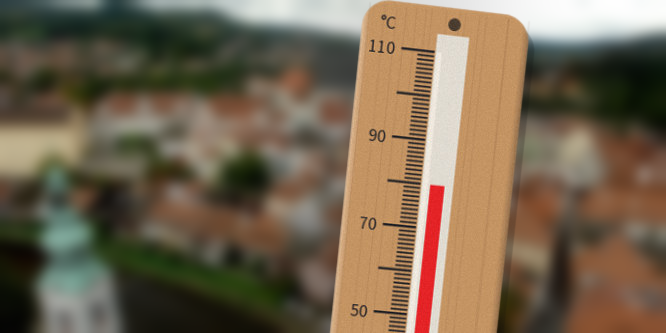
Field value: 80 °C
